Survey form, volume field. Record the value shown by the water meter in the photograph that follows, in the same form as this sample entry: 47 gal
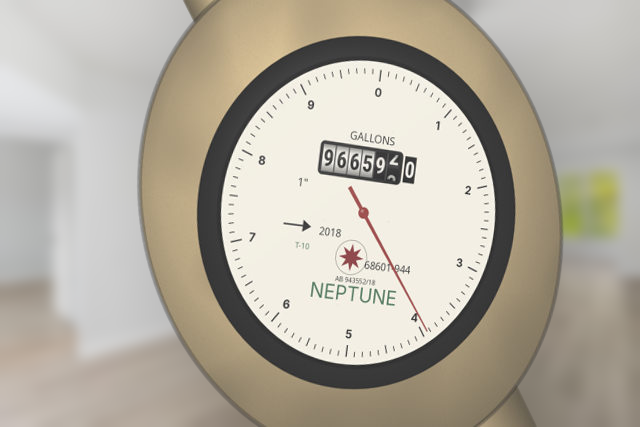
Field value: 9665923.9 gal
